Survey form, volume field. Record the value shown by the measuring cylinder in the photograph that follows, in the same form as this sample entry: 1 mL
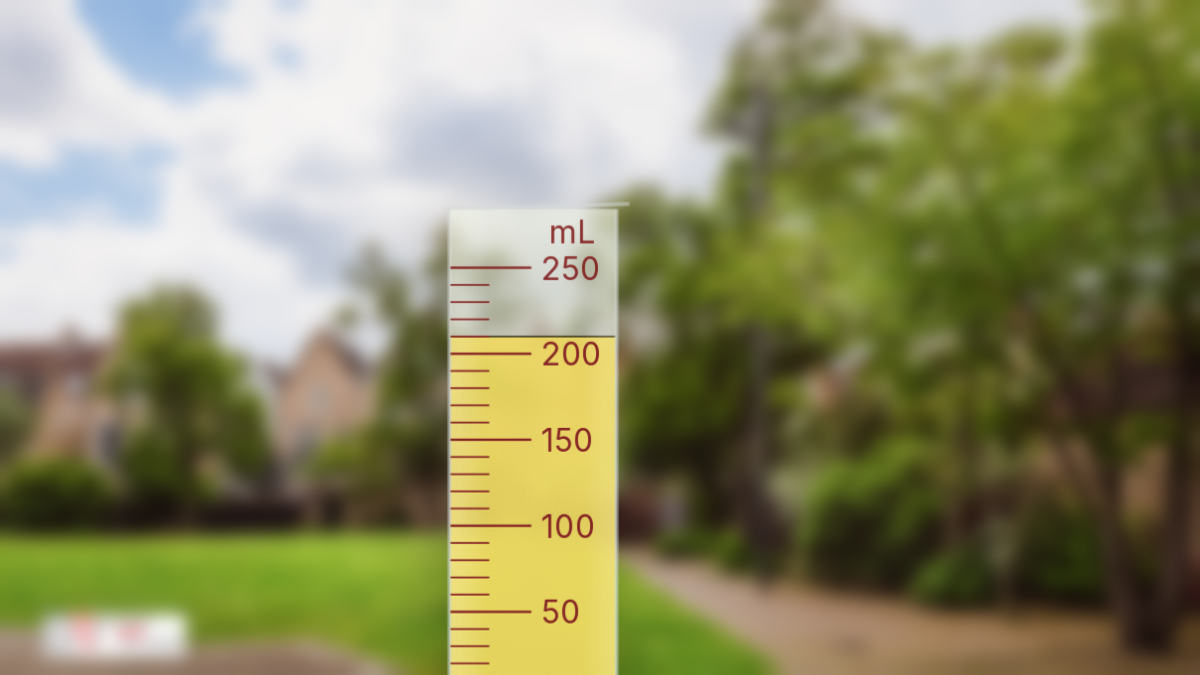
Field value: 210 mL
